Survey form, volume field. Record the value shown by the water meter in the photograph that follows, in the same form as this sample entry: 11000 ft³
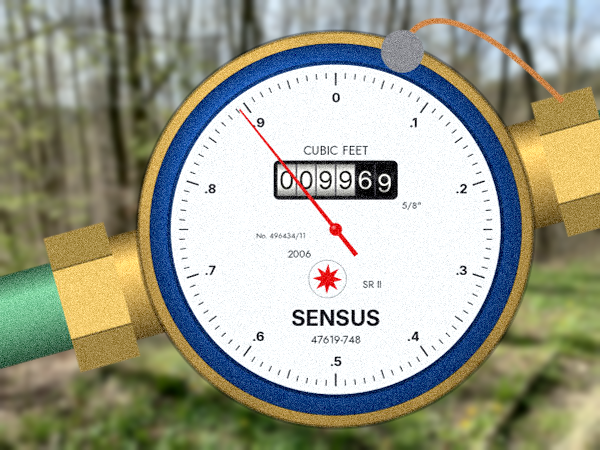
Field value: 9968.89 ft³
